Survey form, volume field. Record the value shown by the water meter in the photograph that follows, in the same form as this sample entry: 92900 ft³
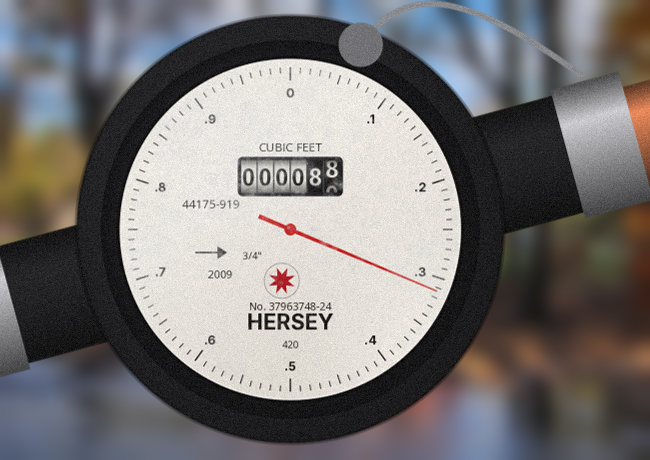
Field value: 88.31 ft³
